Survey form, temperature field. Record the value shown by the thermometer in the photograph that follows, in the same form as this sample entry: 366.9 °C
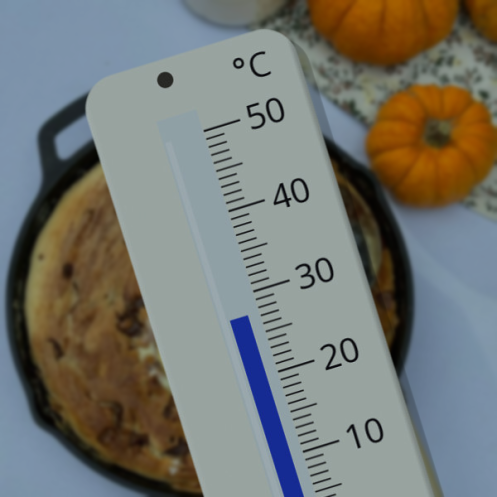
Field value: 27.5 °C
